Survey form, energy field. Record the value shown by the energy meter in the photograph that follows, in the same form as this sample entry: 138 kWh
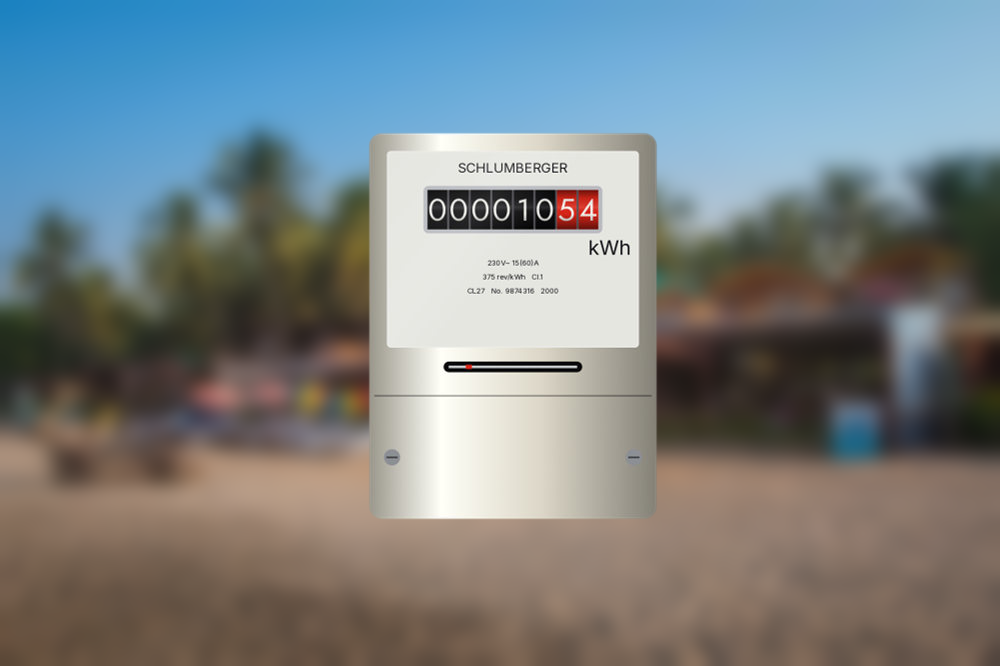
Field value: 10.54 kWh
